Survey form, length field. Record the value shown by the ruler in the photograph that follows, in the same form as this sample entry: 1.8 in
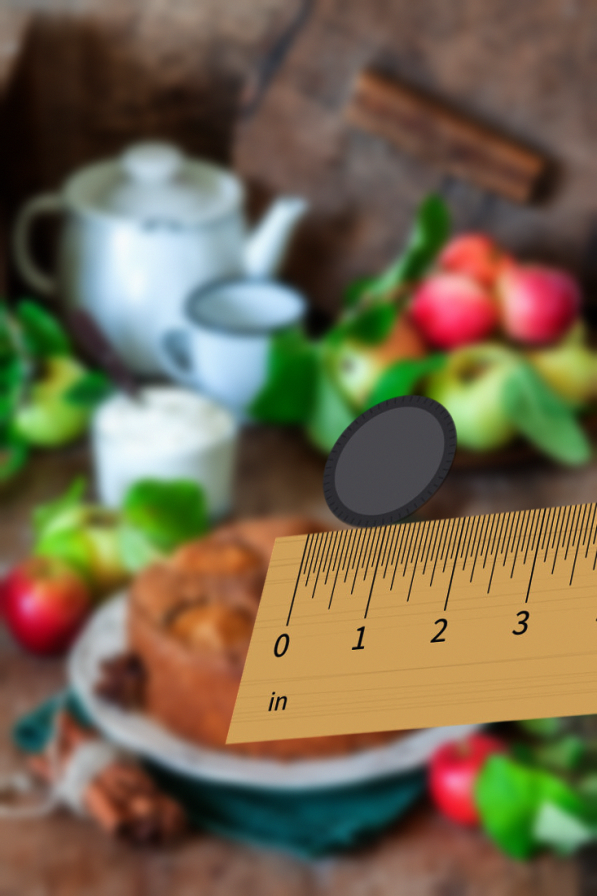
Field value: 1.6875 in
